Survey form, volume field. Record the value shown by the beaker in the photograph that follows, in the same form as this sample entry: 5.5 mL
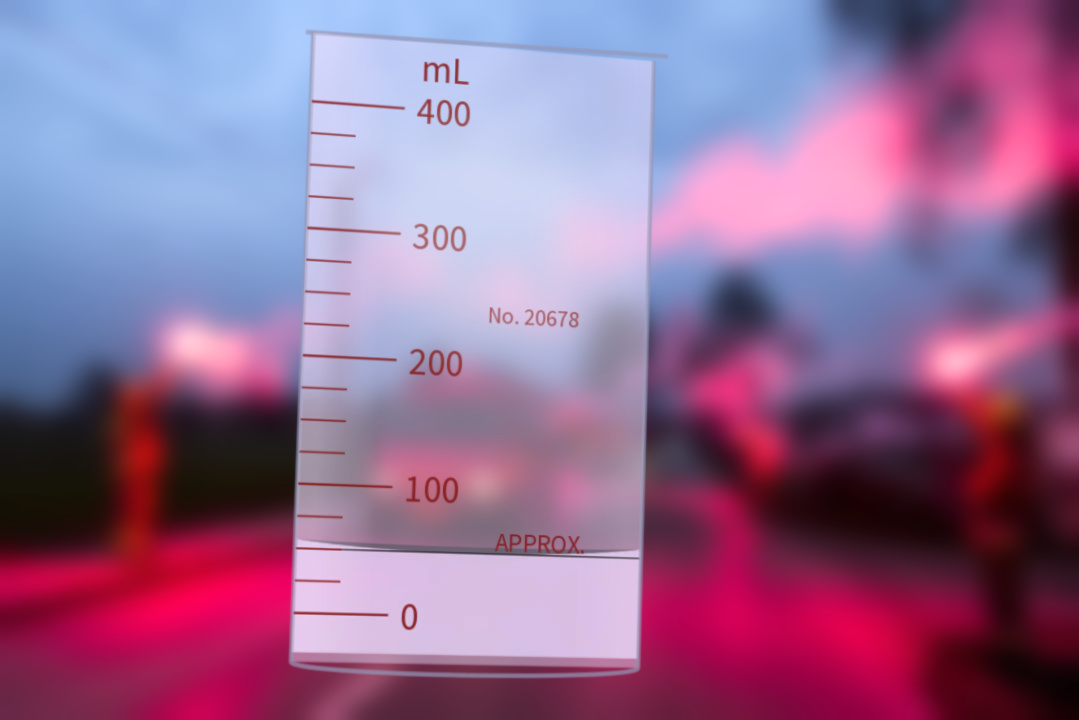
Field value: 50 mL
